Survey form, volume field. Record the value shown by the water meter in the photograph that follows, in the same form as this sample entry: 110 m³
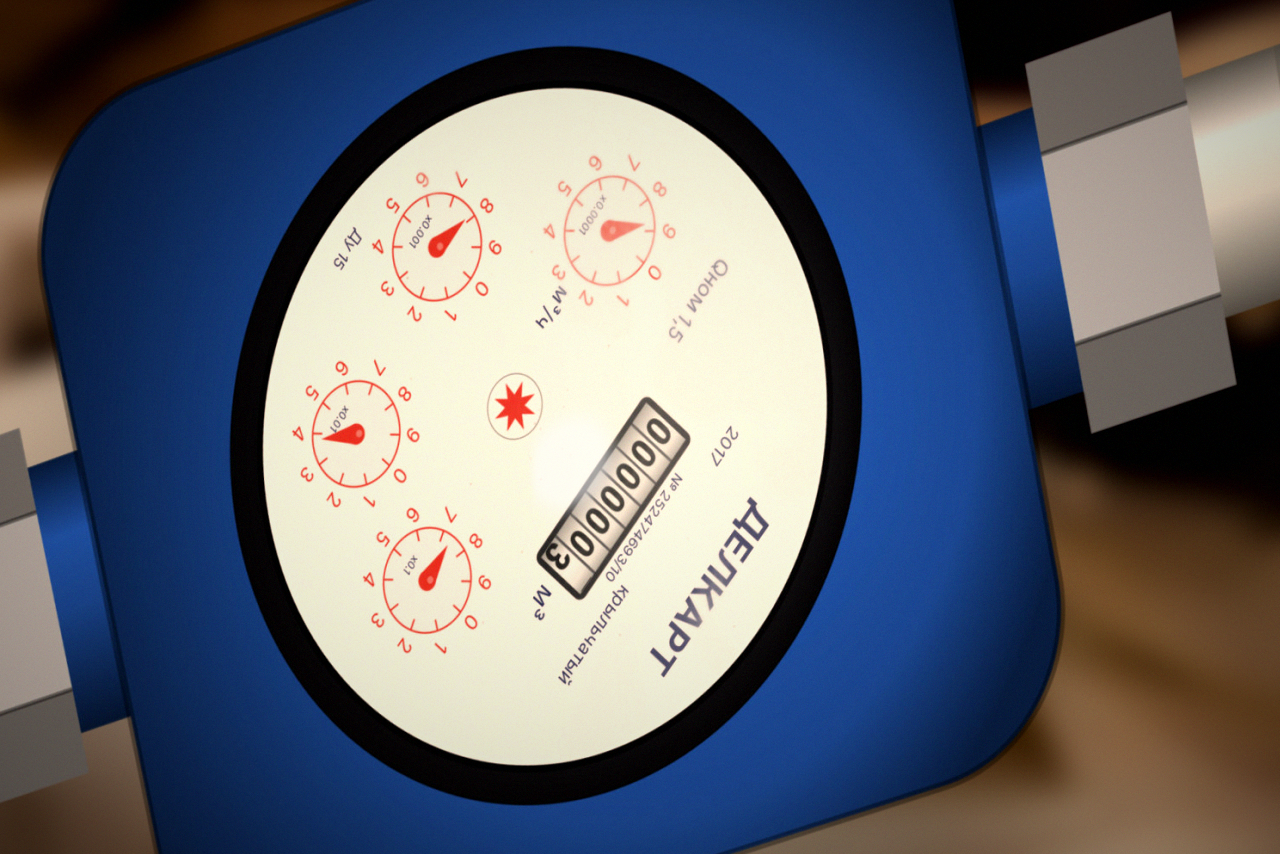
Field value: 2.7378 m³
